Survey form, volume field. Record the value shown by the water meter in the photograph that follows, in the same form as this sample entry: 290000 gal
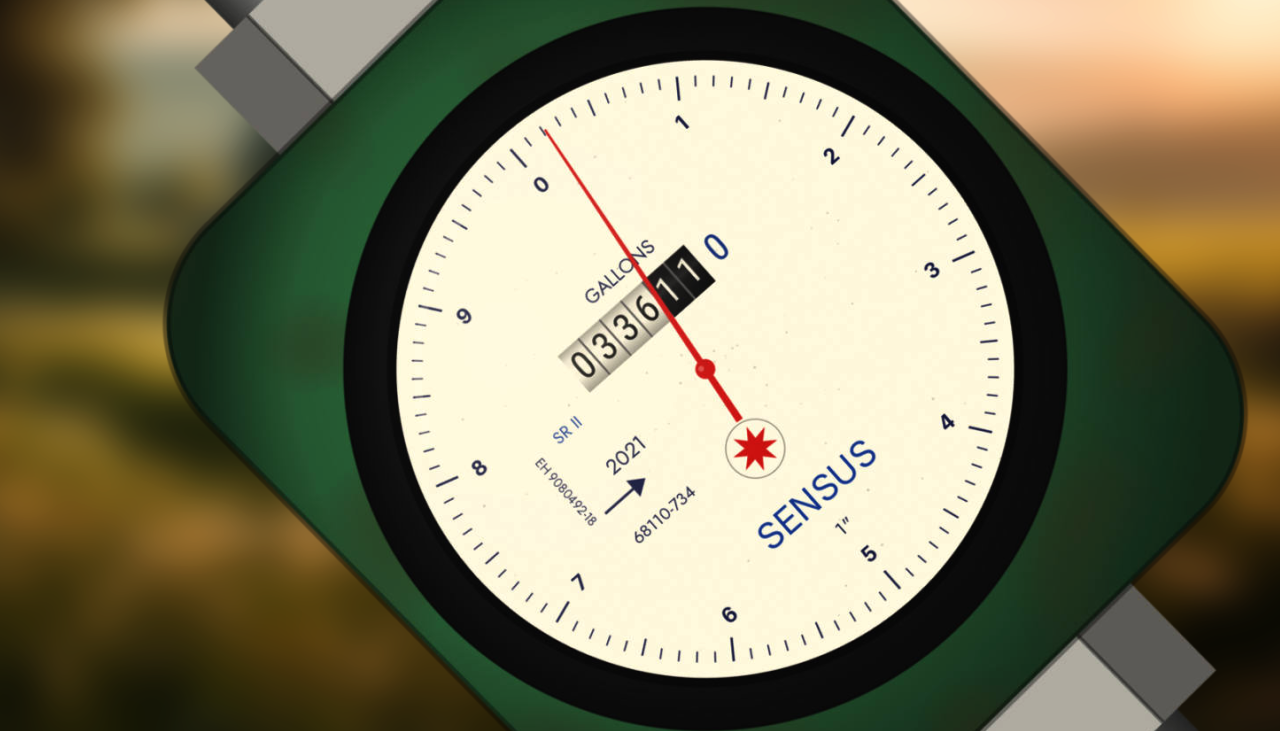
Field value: 336110.2 gal
